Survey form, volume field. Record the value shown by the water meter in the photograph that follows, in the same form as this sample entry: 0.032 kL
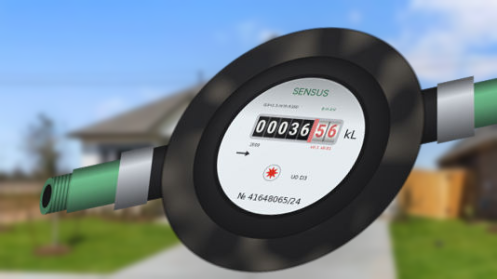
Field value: 36.56 kL
